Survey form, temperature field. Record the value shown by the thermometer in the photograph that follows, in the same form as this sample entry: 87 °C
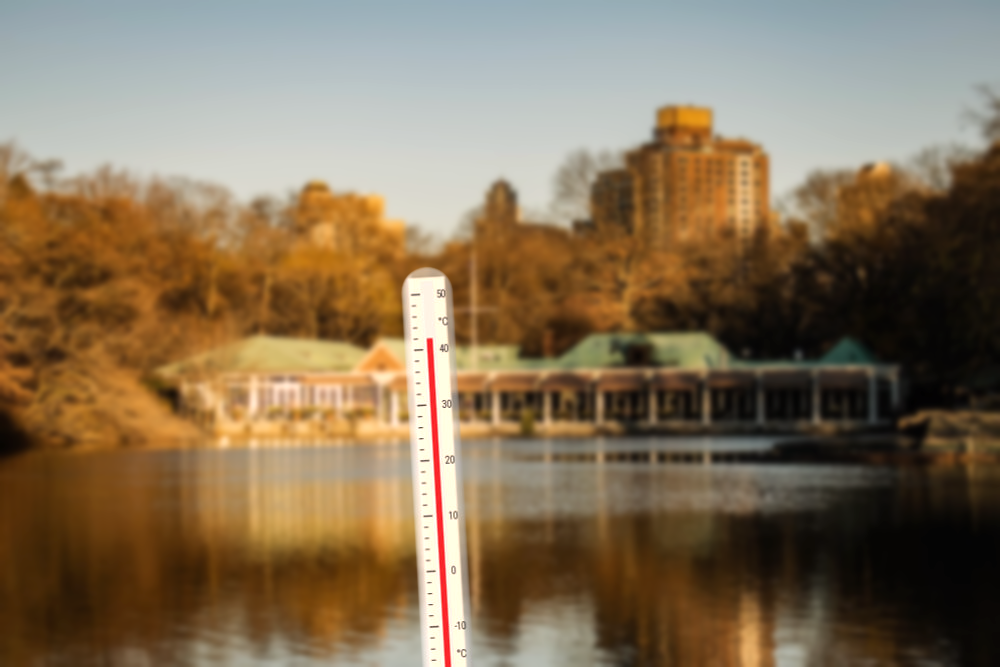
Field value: 42 °C
